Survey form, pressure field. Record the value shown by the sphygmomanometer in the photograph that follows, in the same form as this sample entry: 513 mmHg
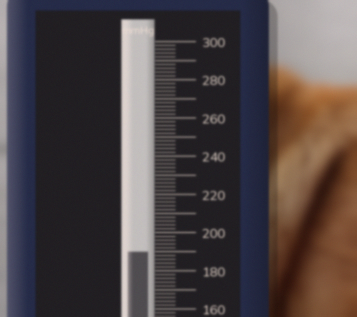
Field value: 190 mmHg
